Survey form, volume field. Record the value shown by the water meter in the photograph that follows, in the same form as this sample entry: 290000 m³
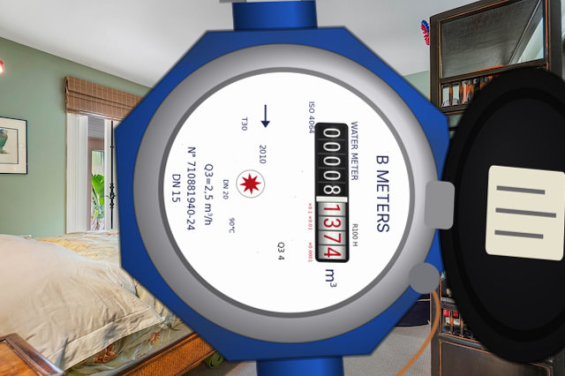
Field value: 8.1374 m³
